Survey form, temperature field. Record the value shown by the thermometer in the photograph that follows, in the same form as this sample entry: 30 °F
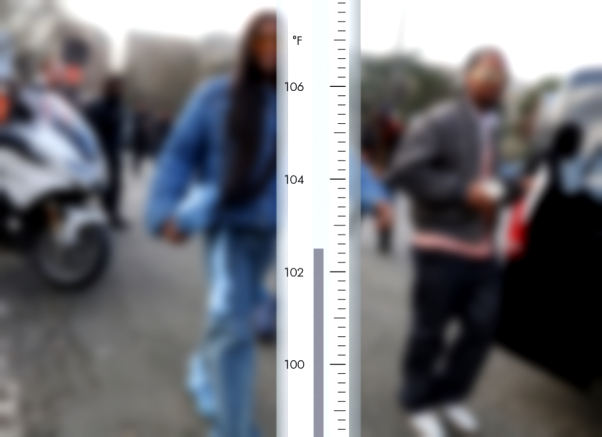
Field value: 102.5 °F
